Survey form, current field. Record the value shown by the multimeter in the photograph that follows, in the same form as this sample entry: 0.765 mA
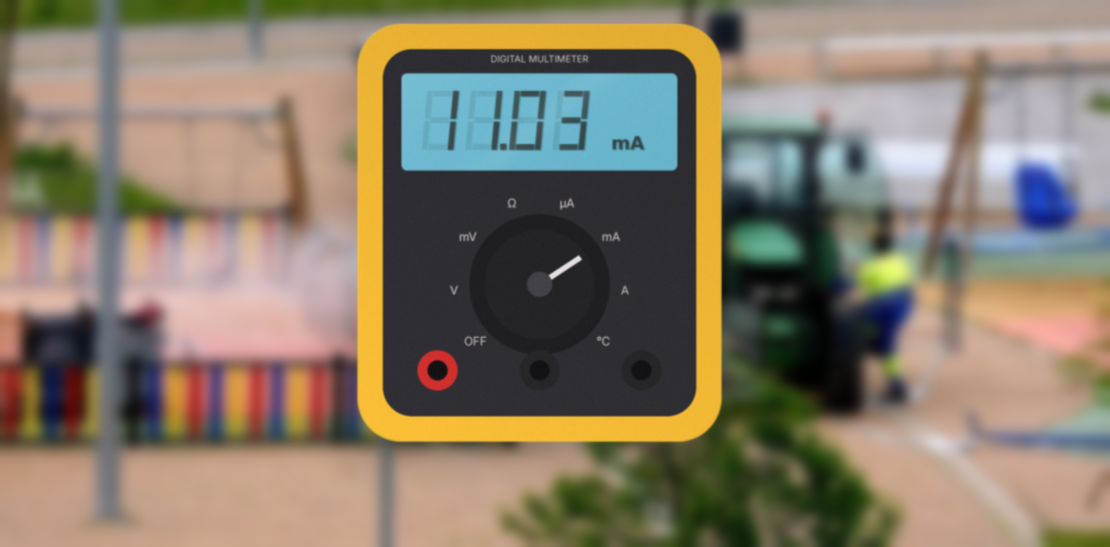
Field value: 11.03 mA
